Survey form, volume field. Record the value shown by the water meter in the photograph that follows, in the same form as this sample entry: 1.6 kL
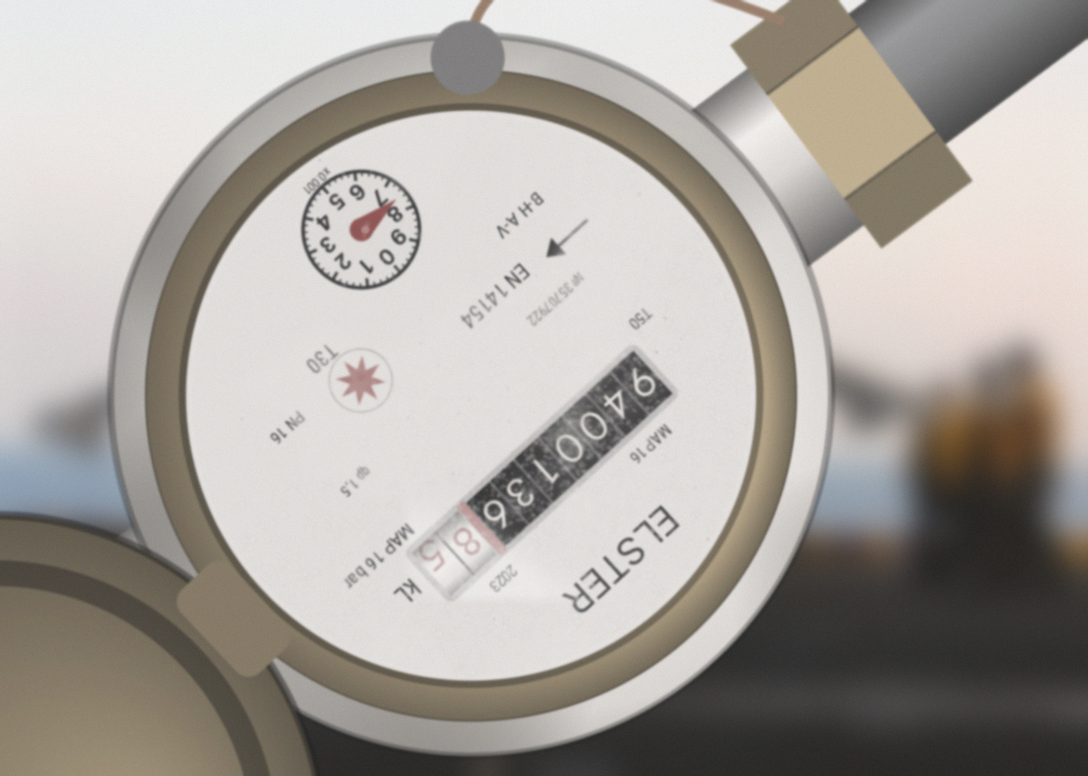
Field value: 9400136.847 kL
